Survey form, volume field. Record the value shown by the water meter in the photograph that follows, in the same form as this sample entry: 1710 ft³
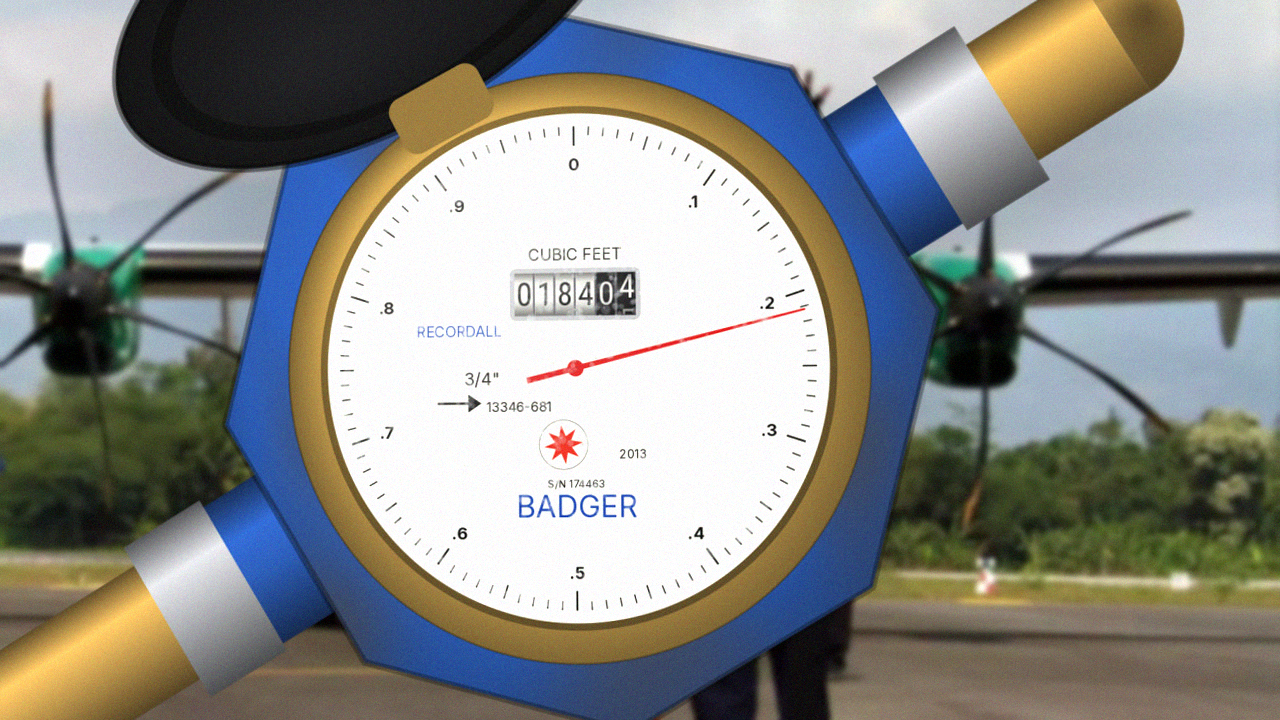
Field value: 18404.21 ft³
